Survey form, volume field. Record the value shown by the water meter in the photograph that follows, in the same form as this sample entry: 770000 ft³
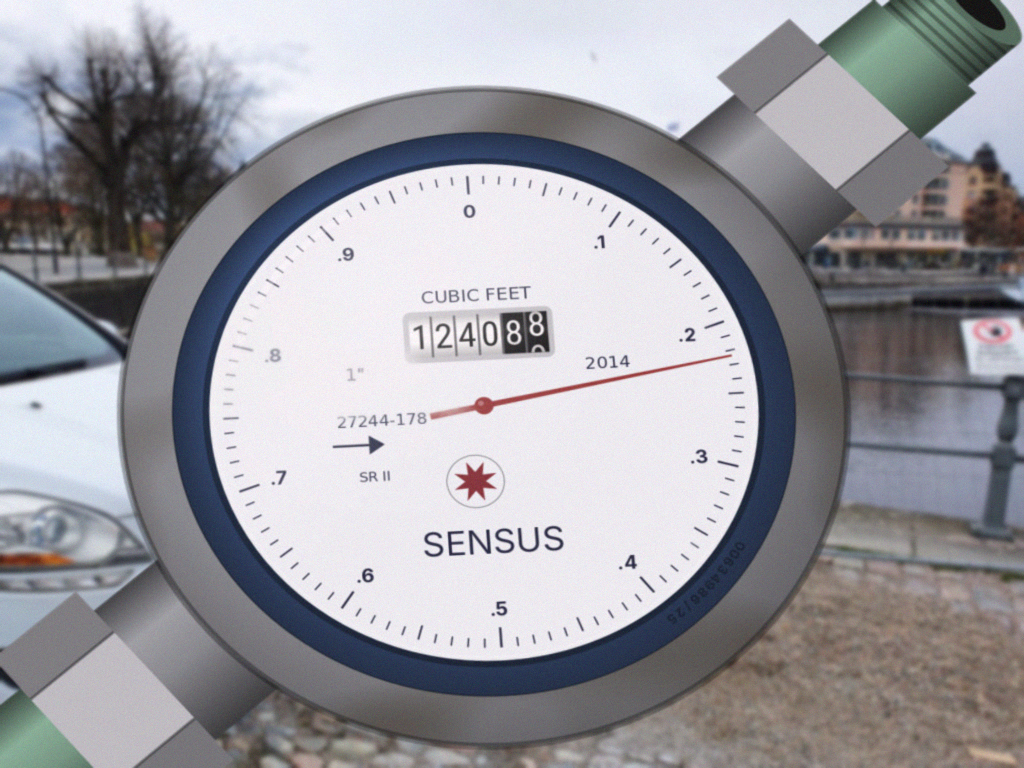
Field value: 124088.22 ft³
